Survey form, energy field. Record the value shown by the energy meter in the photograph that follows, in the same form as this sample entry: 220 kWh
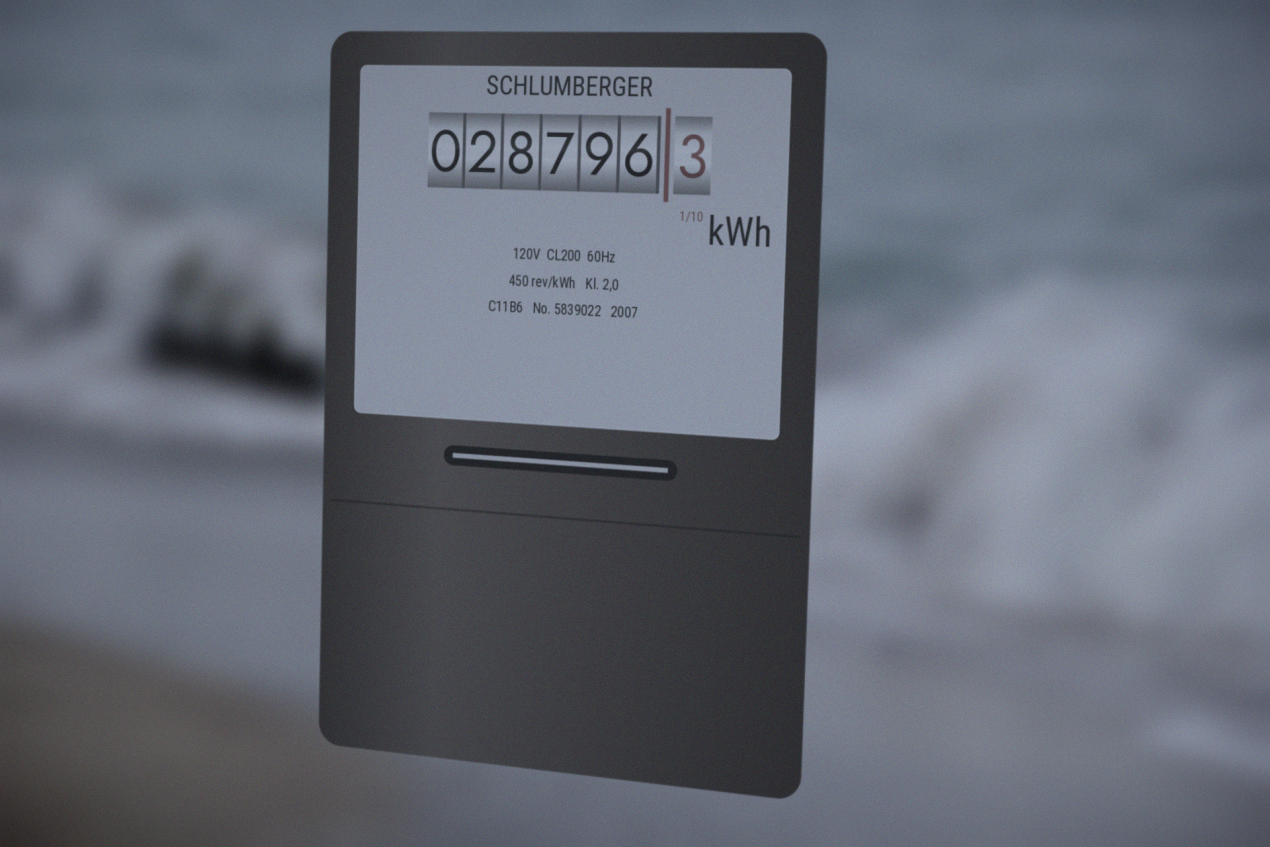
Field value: 28796.3 kWh
